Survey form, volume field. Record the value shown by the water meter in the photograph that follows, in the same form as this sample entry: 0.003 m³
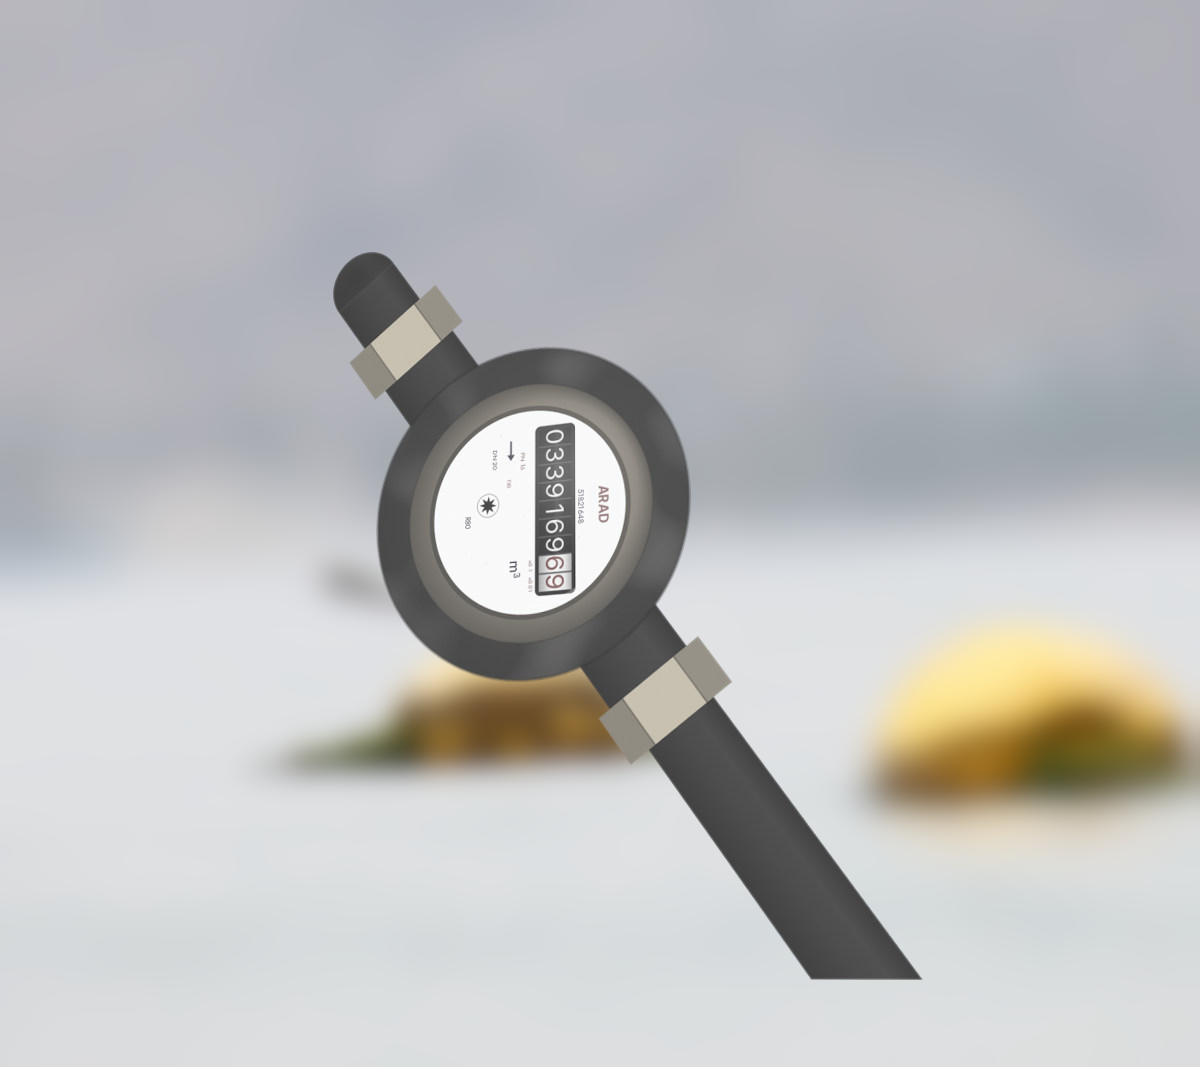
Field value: 339169.69 m³
